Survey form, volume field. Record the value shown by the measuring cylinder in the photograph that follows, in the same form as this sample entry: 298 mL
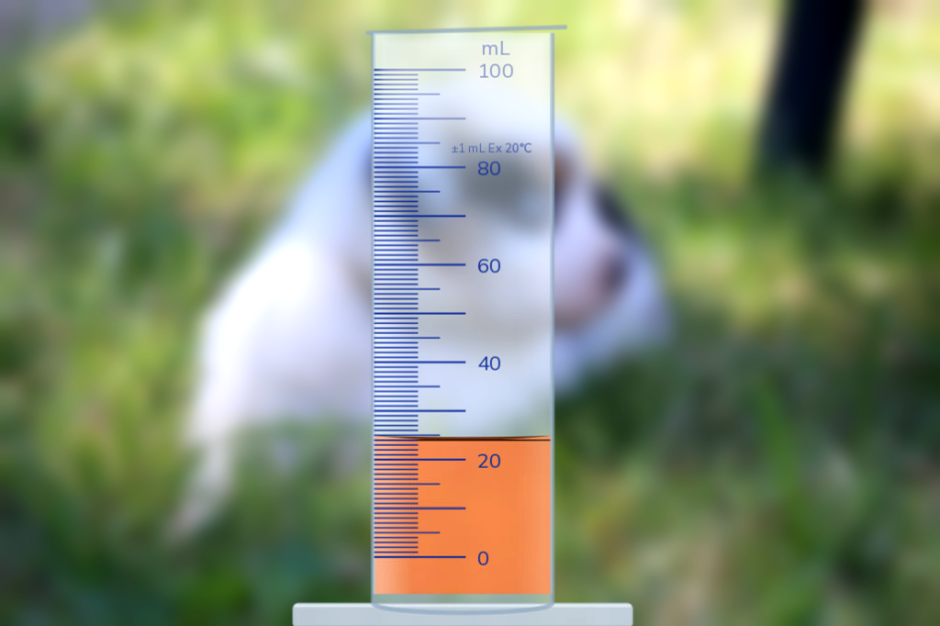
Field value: 24 mL
